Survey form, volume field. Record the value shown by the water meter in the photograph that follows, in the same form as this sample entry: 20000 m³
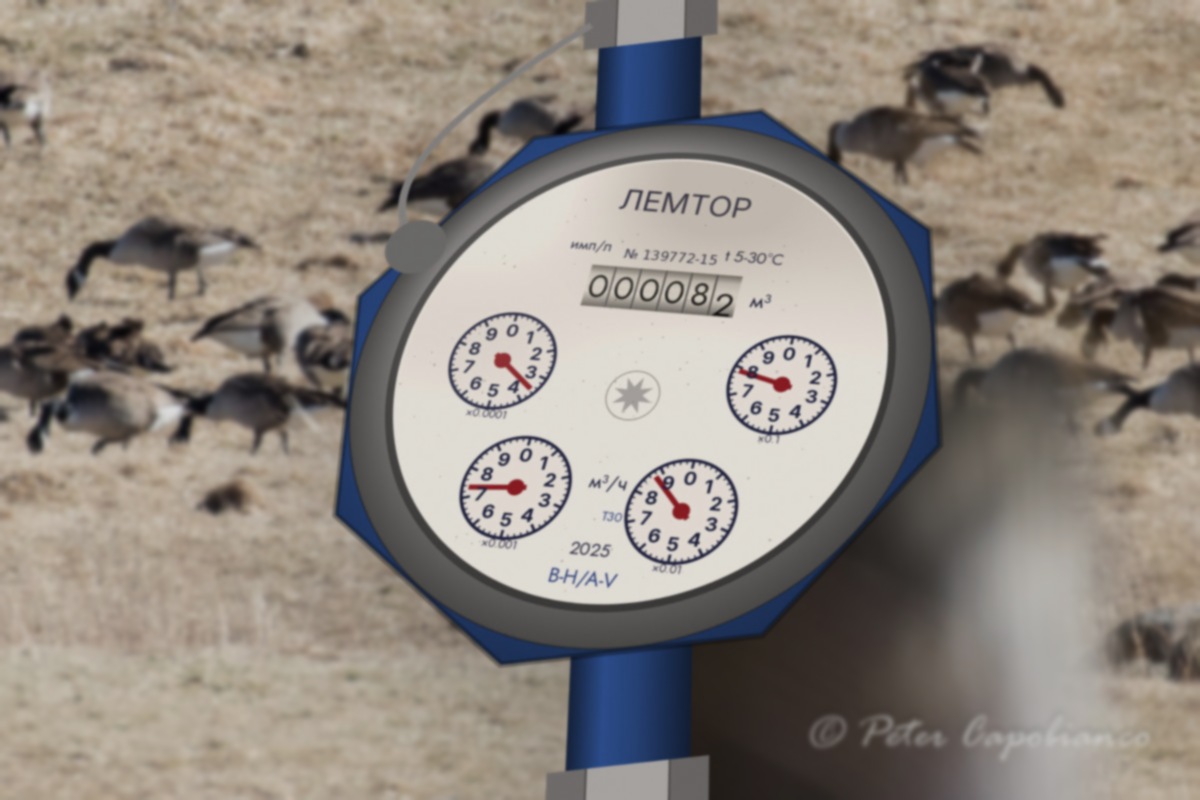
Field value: 81.7873 m³
